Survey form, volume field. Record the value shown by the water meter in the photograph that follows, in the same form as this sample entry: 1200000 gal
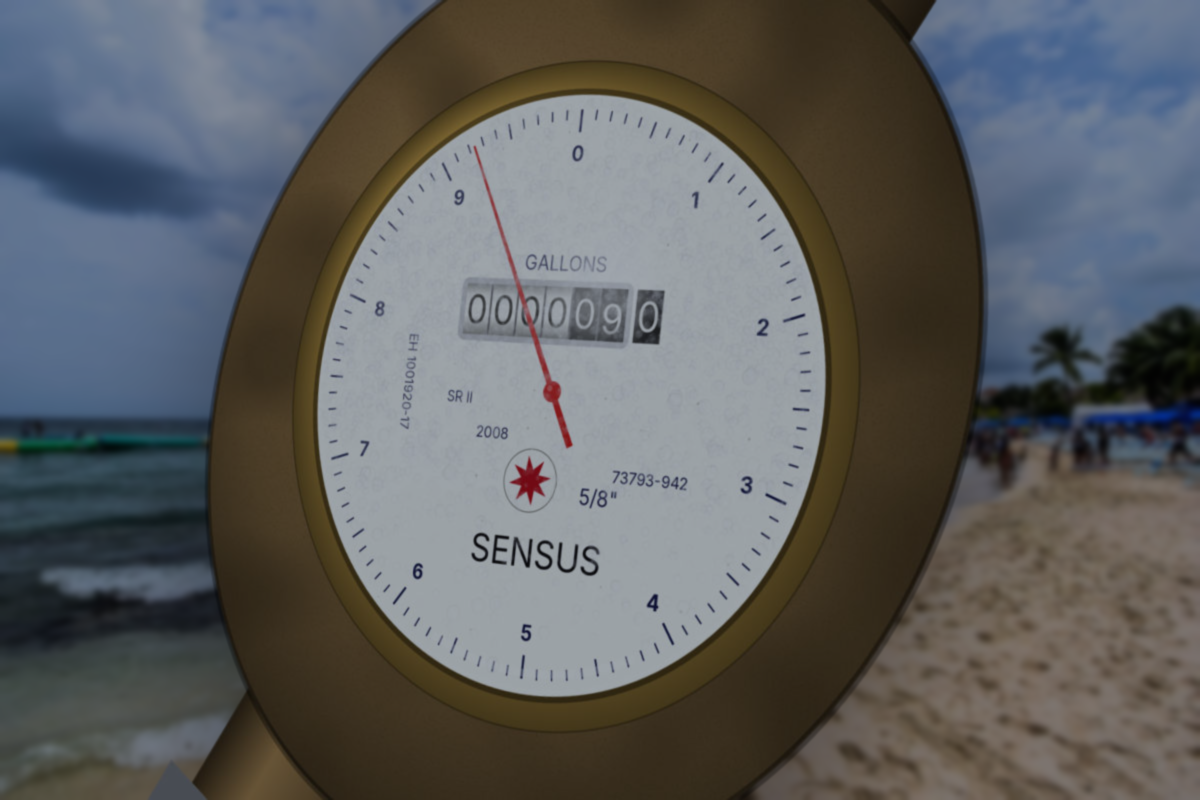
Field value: 89.2 gal
